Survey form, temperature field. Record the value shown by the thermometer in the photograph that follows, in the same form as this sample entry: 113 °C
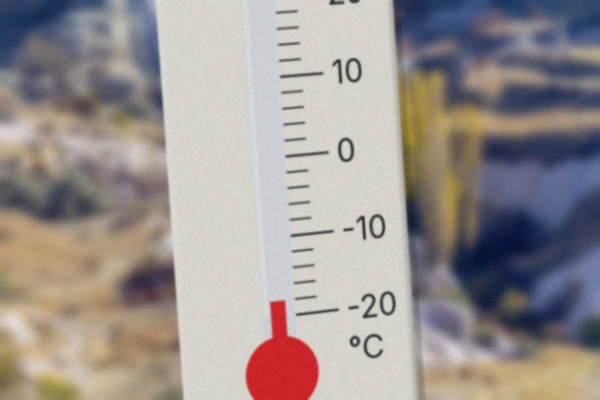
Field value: -18 °C
